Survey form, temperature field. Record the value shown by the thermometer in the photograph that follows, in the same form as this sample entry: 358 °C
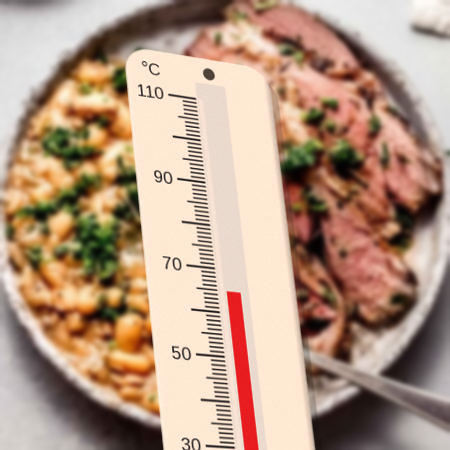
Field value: 65 °C
